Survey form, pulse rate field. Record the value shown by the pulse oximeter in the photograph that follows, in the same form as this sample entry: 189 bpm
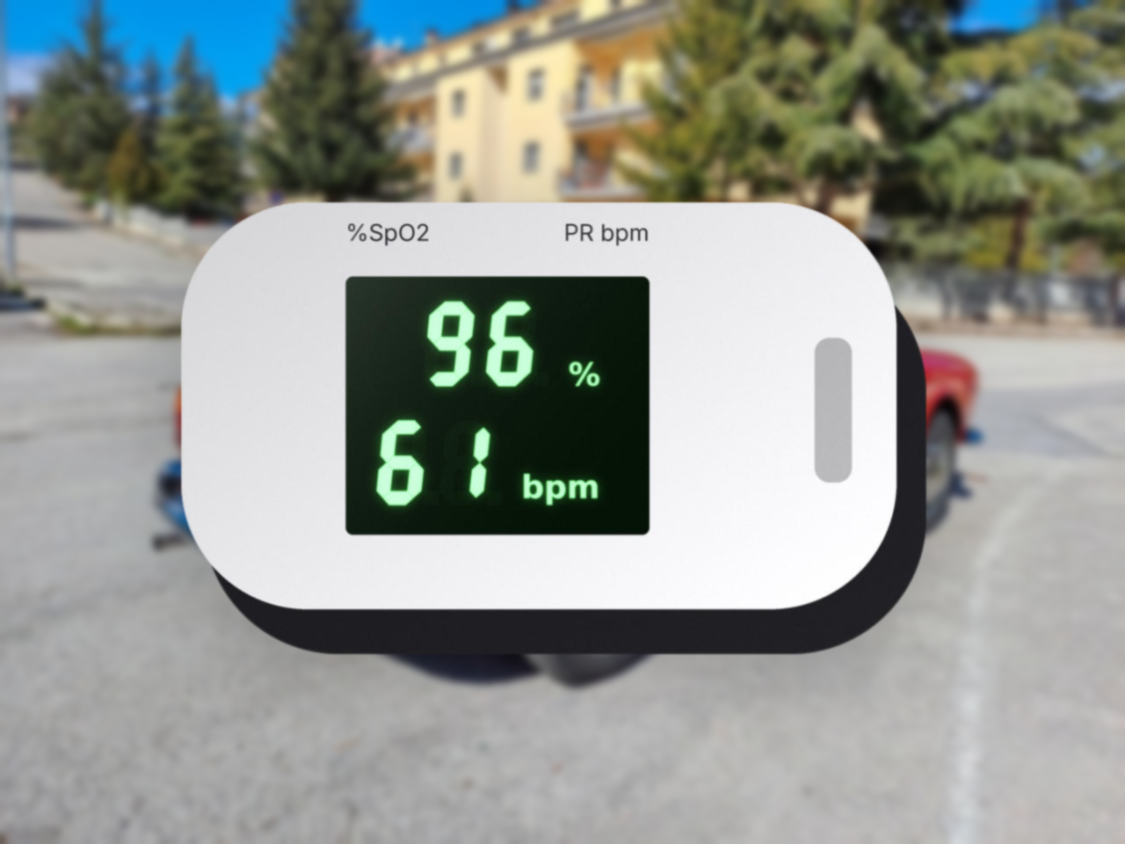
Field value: 61 bpm
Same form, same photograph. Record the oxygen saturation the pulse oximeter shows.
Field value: 96 %
